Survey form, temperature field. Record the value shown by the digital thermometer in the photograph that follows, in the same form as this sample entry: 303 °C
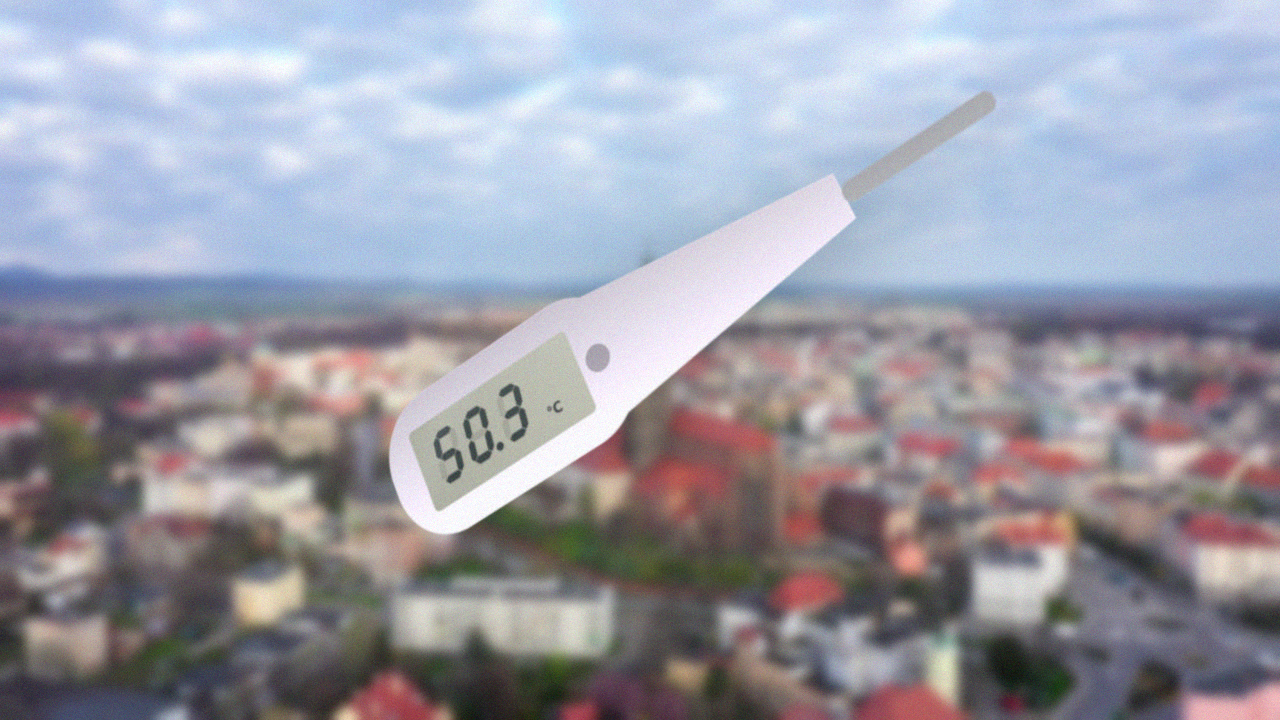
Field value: 50.3 °C
